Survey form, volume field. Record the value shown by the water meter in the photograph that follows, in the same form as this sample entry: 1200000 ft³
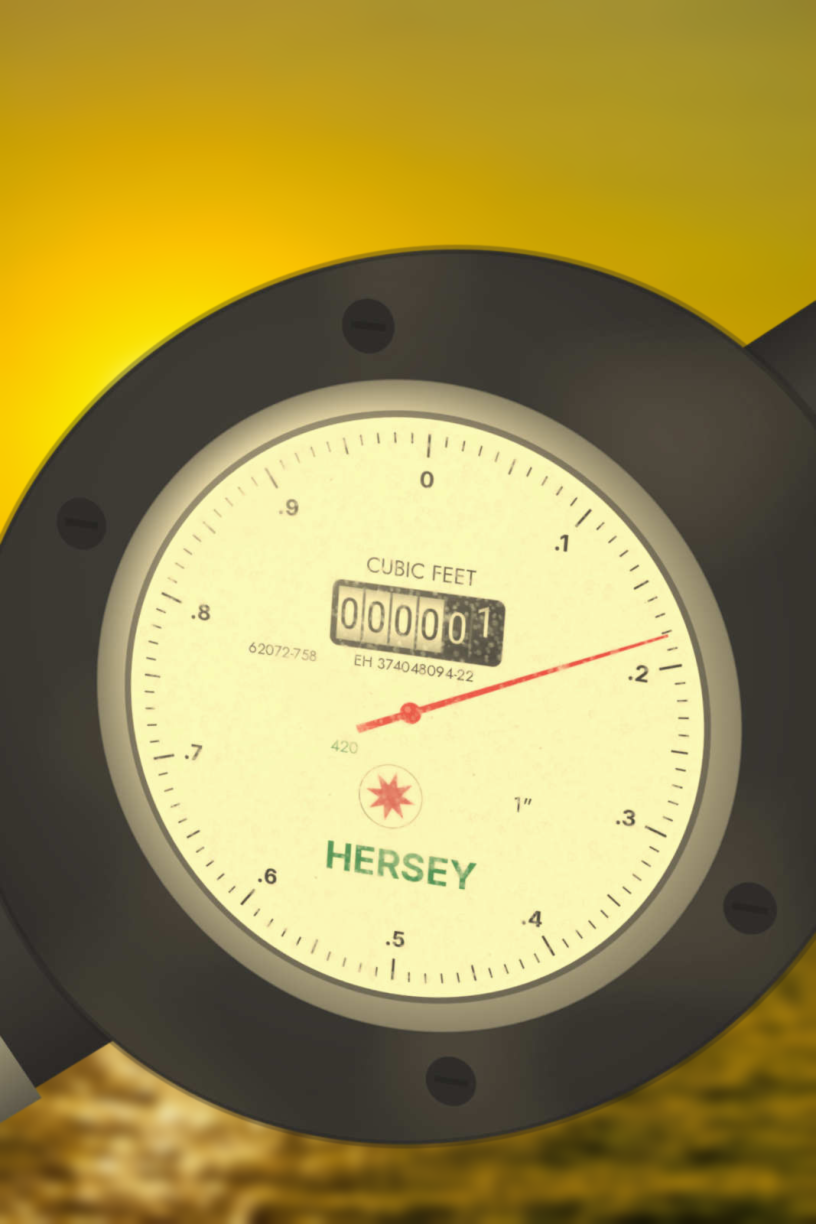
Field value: 1.18 ft³
